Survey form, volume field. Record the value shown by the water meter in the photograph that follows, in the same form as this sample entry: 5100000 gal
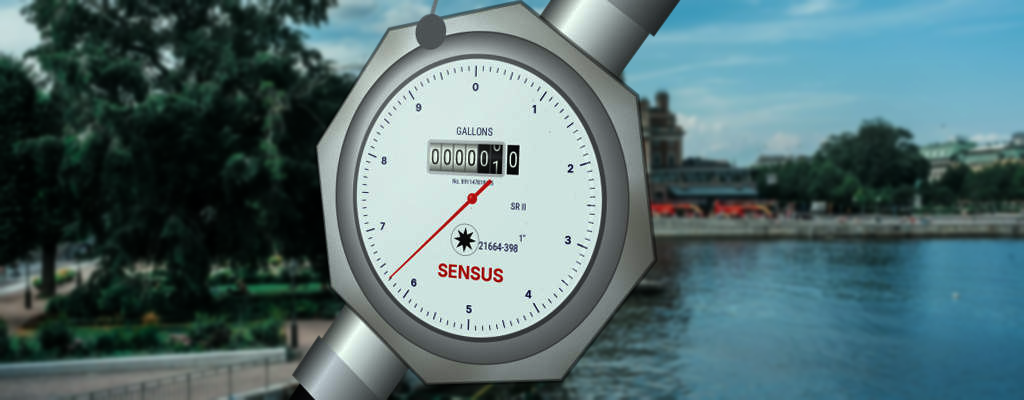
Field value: 6.3 gal
